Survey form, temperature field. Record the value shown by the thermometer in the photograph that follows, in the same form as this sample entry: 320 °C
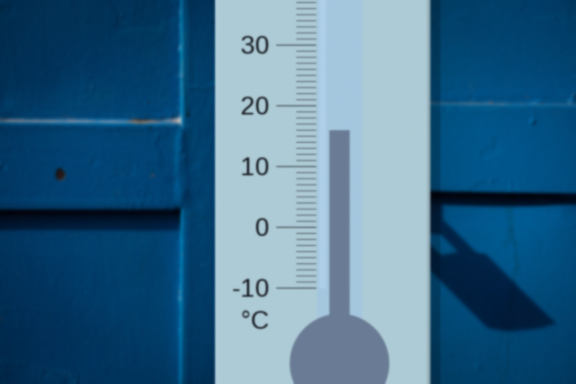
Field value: 16 °C
